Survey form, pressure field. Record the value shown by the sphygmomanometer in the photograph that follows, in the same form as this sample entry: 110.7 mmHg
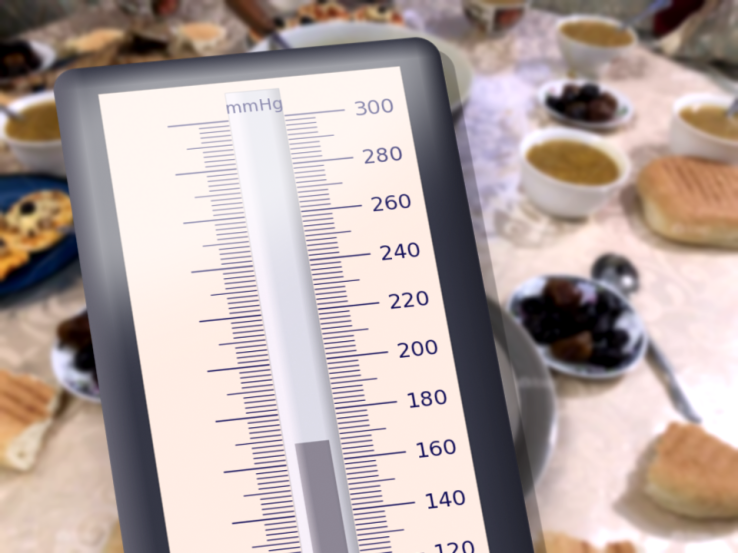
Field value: 168 mmHg
